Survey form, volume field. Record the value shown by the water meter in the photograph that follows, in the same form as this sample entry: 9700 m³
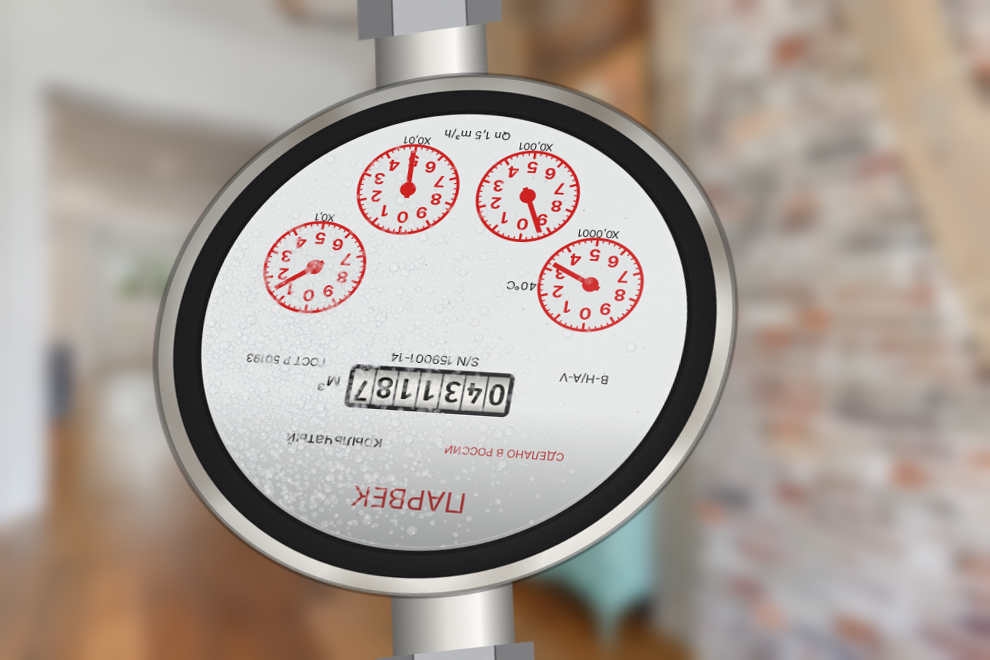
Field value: 431187.1493 m³
